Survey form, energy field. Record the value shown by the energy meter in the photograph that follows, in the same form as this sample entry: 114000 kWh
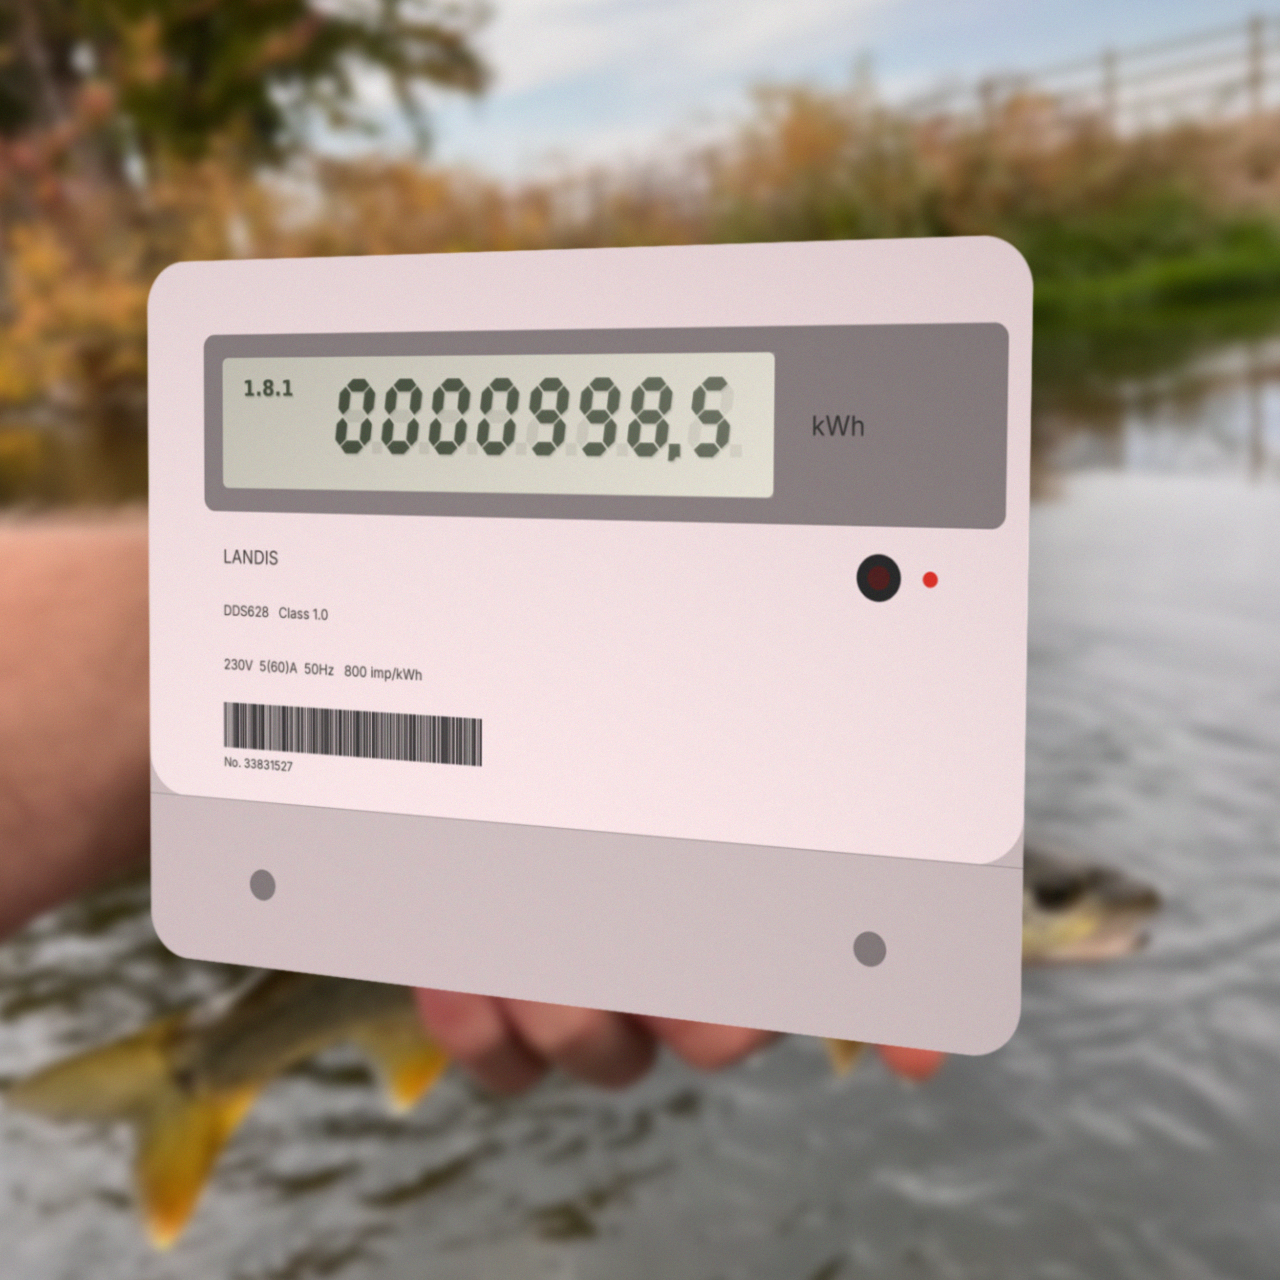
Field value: 998.5 kWh
